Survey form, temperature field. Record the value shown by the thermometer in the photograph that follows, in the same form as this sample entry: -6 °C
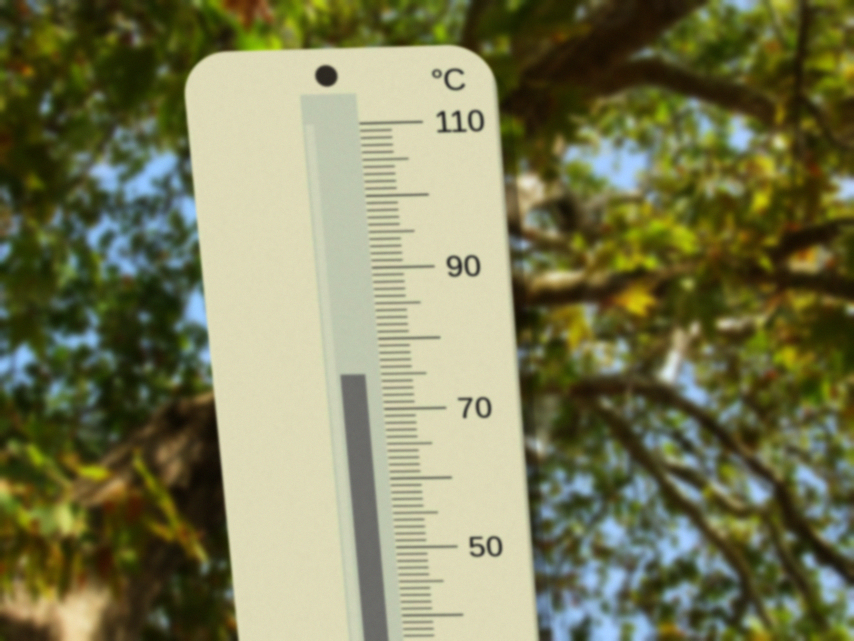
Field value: 75 °C
